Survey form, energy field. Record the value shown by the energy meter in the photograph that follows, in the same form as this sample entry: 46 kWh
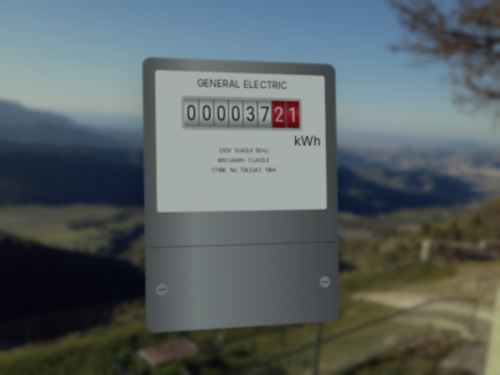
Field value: 37.21 kWh
